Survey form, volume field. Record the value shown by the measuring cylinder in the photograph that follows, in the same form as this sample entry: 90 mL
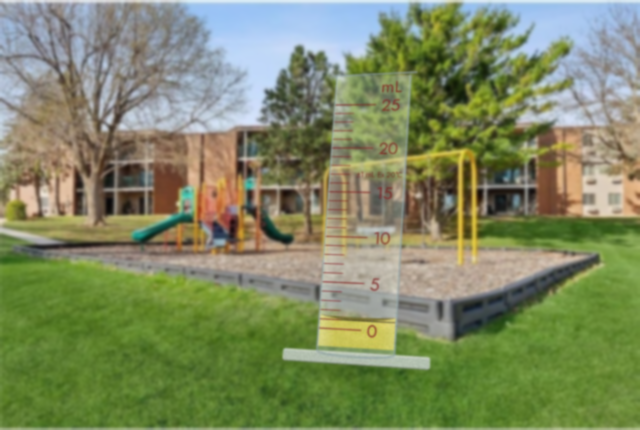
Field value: 1 mL
